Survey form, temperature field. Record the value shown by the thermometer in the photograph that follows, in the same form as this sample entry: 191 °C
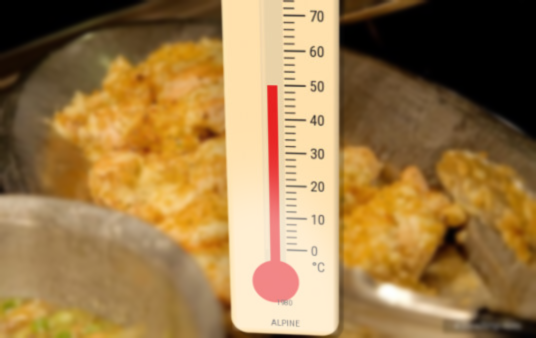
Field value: 50 °C
